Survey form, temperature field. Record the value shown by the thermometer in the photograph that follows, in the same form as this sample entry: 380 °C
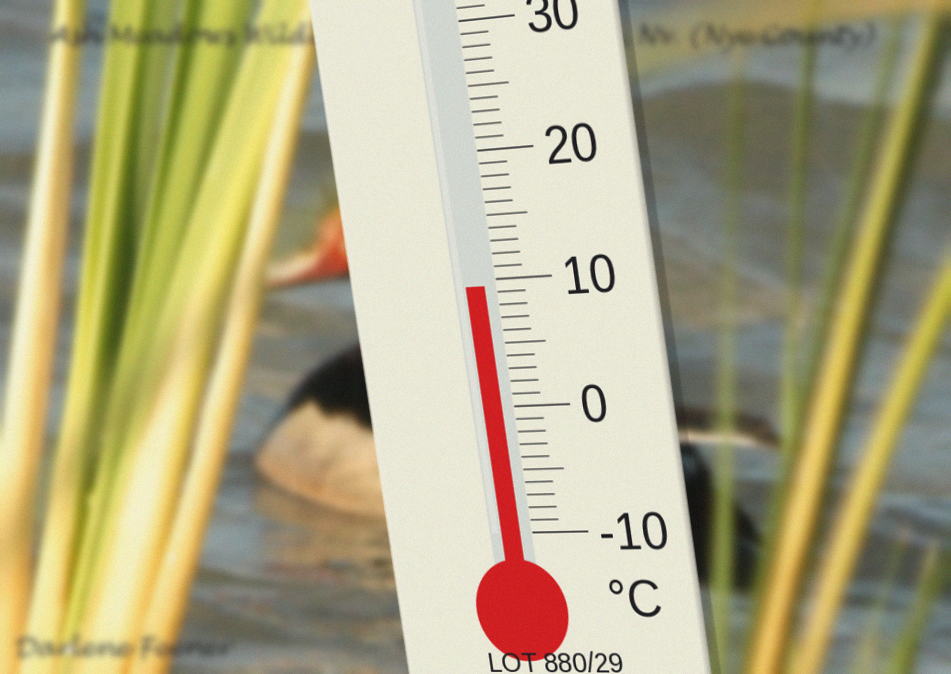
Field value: 9.5 °C
